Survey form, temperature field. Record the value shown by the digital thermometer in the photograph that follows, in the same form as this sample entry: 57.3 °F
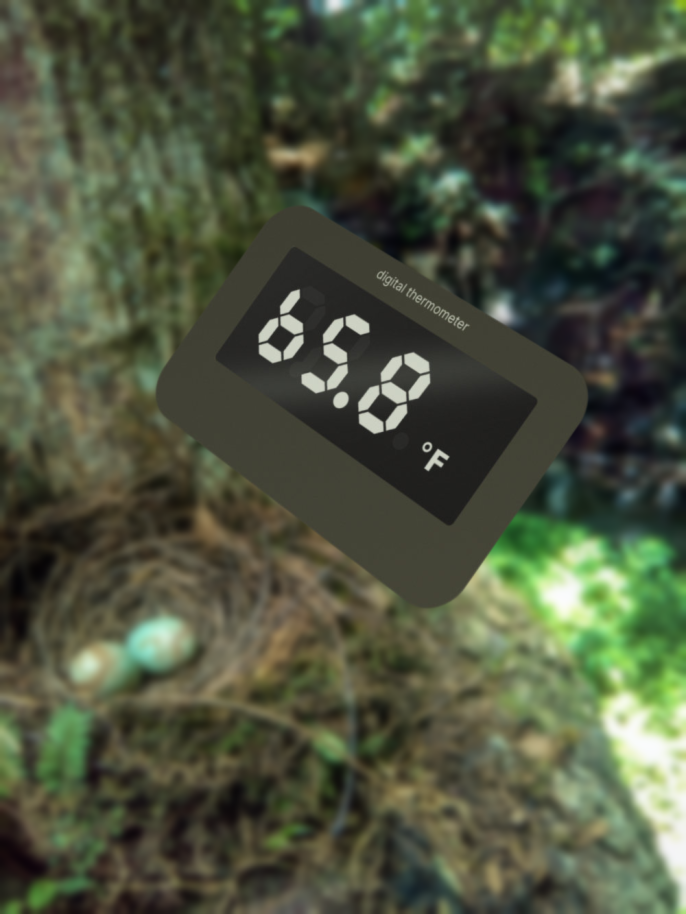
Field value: 65.8 °F
